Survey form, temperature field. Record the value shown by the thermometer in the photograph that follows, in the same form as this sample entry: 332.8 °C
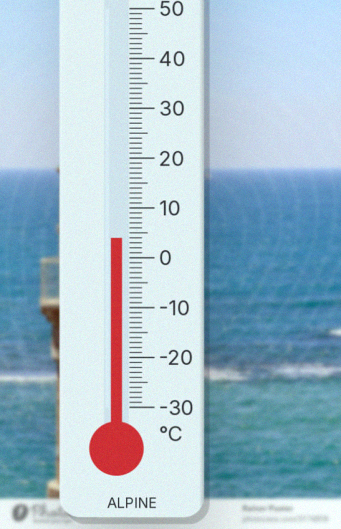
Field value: 4 °C
